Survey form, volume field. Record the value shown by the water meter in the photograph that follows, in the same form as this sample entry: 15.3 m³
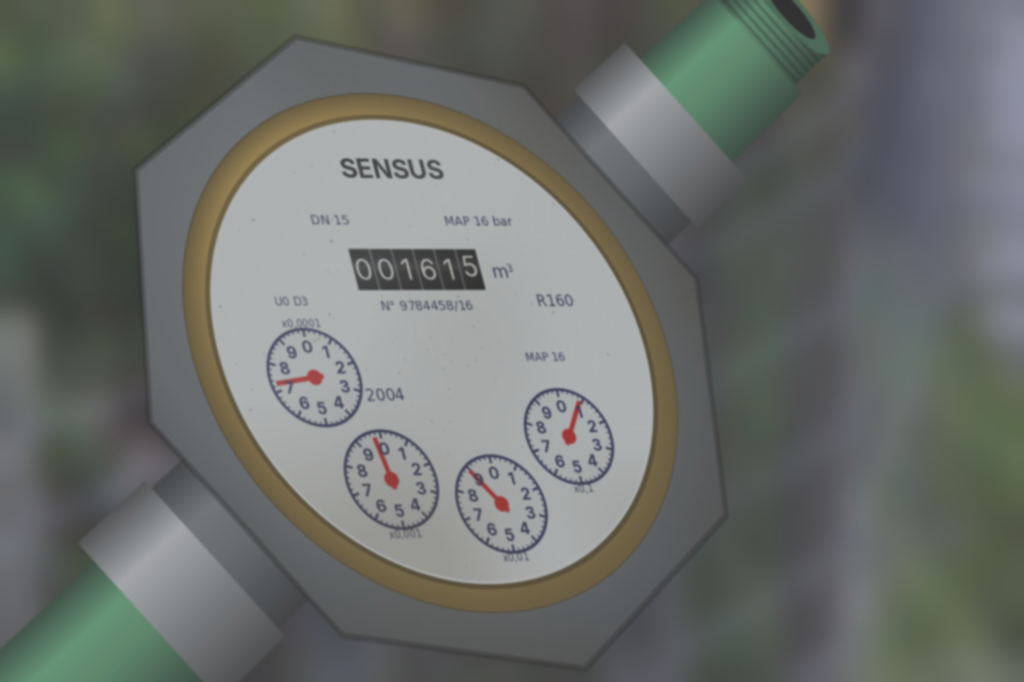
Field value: 1615.0897 m³
